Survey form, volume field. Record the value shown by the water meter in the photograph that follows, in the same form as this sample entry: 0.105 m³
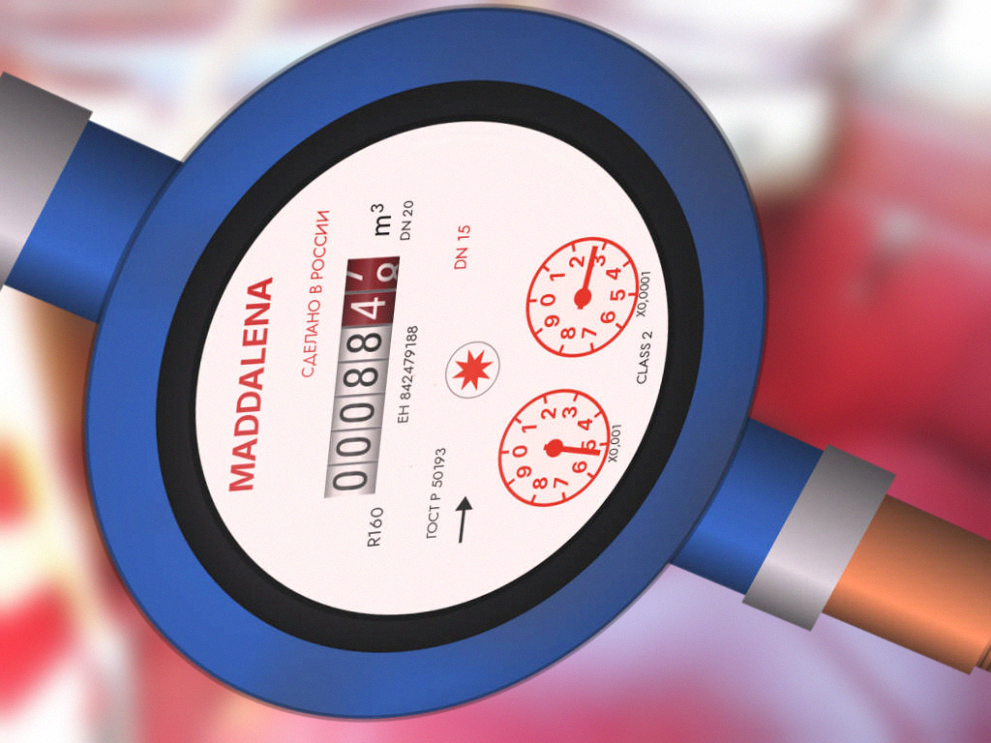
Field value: 88.4752 m³
